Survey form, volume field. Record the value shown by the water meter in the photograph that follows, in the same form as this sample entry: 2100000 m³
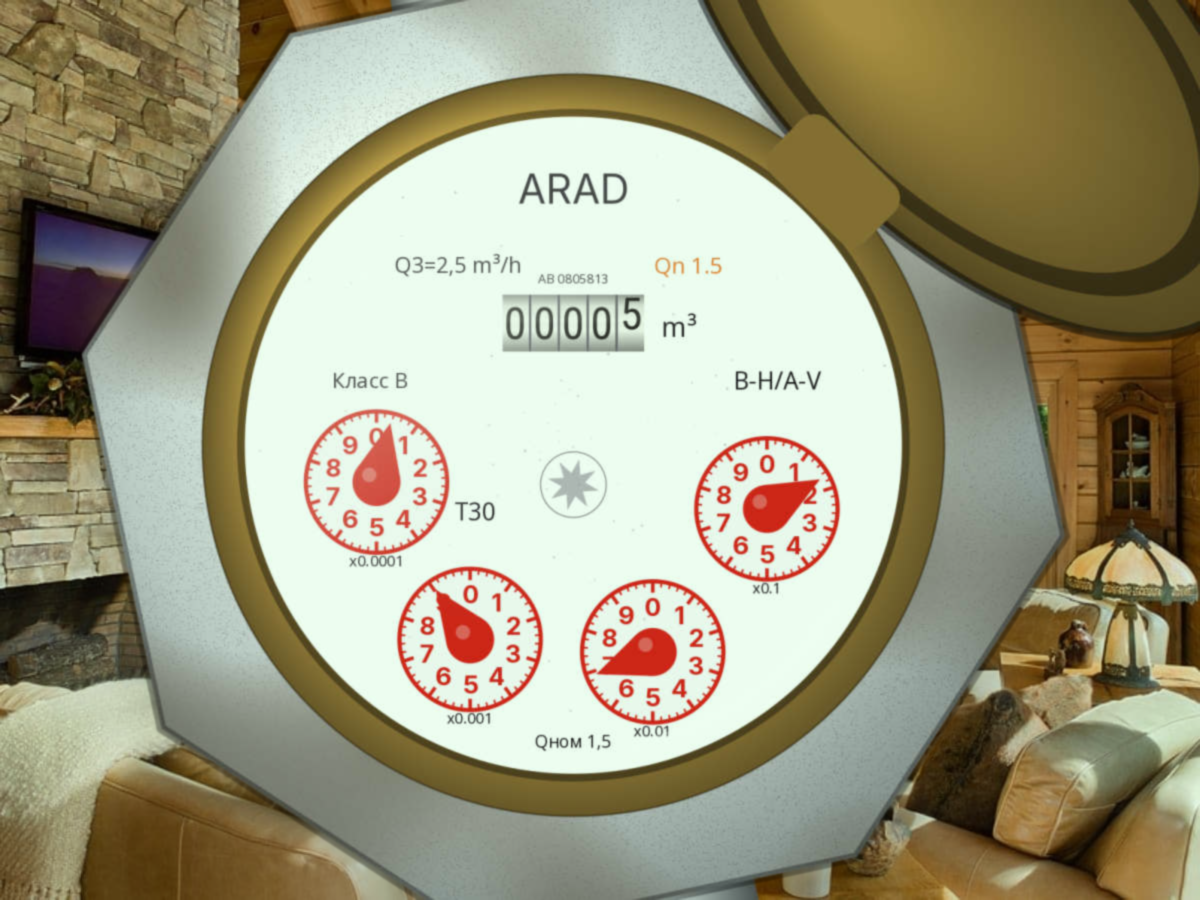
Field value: 5.1690 m³
